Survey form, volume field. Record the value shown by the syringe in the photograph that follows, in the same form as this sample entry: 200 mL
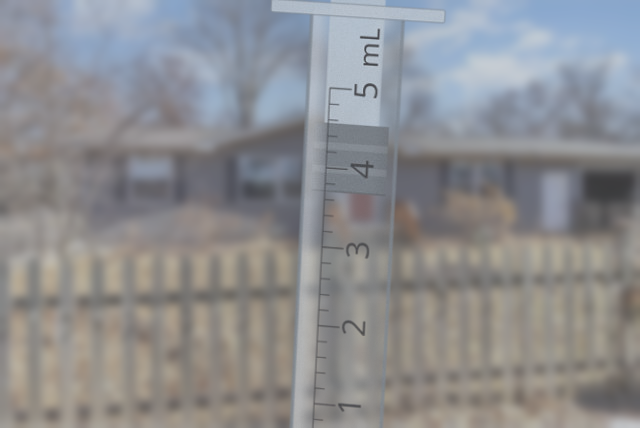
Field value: 3.7 mL
